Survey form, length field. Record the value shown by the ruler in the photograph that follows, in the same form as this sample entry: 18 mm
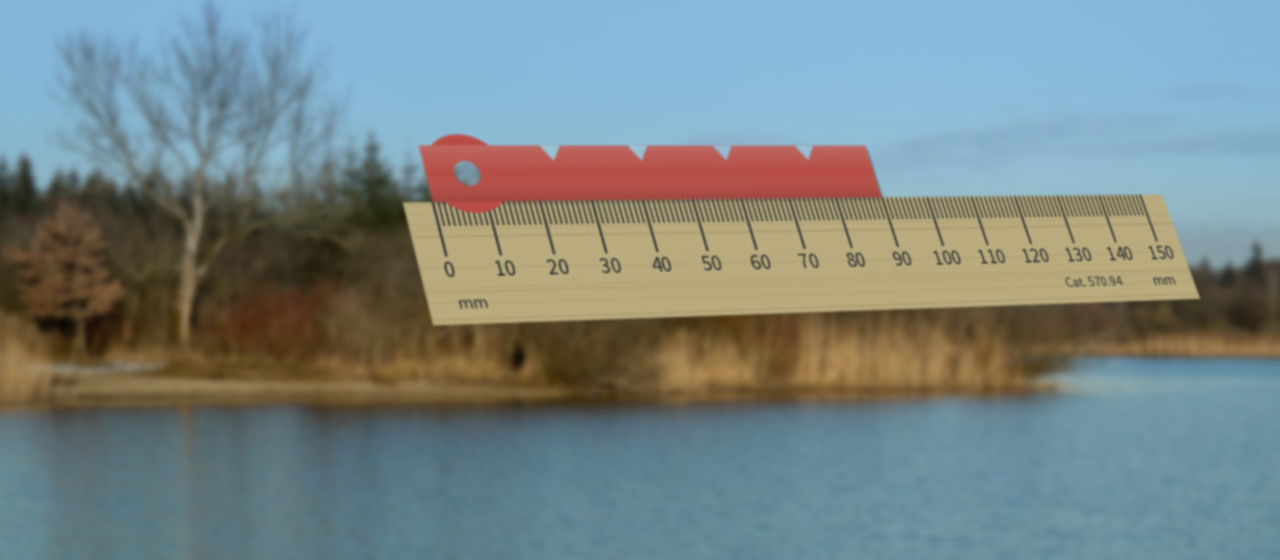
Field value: 90 mm
